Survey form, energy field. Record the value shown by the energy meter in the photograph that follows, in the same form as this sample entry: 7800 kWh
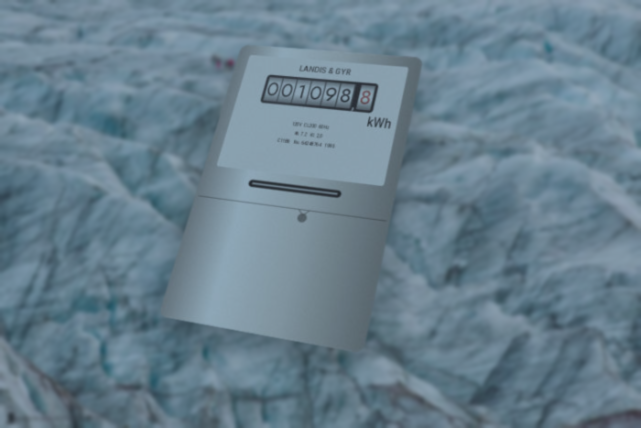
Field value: 1098.8 kWh
